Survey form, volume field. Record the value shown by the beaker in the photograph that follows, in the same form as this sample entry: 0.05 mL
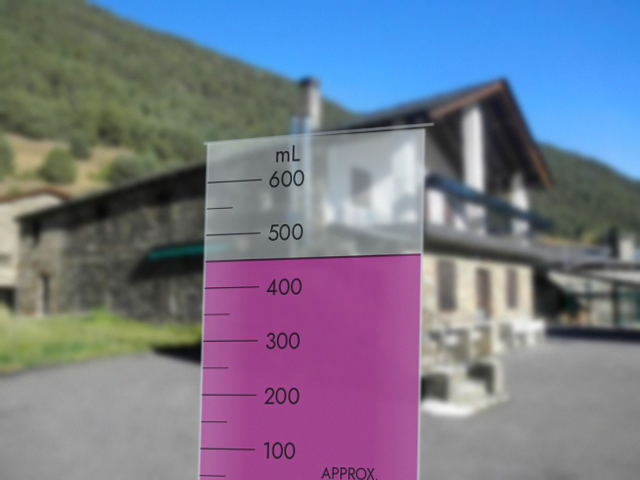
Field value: 450 mL
